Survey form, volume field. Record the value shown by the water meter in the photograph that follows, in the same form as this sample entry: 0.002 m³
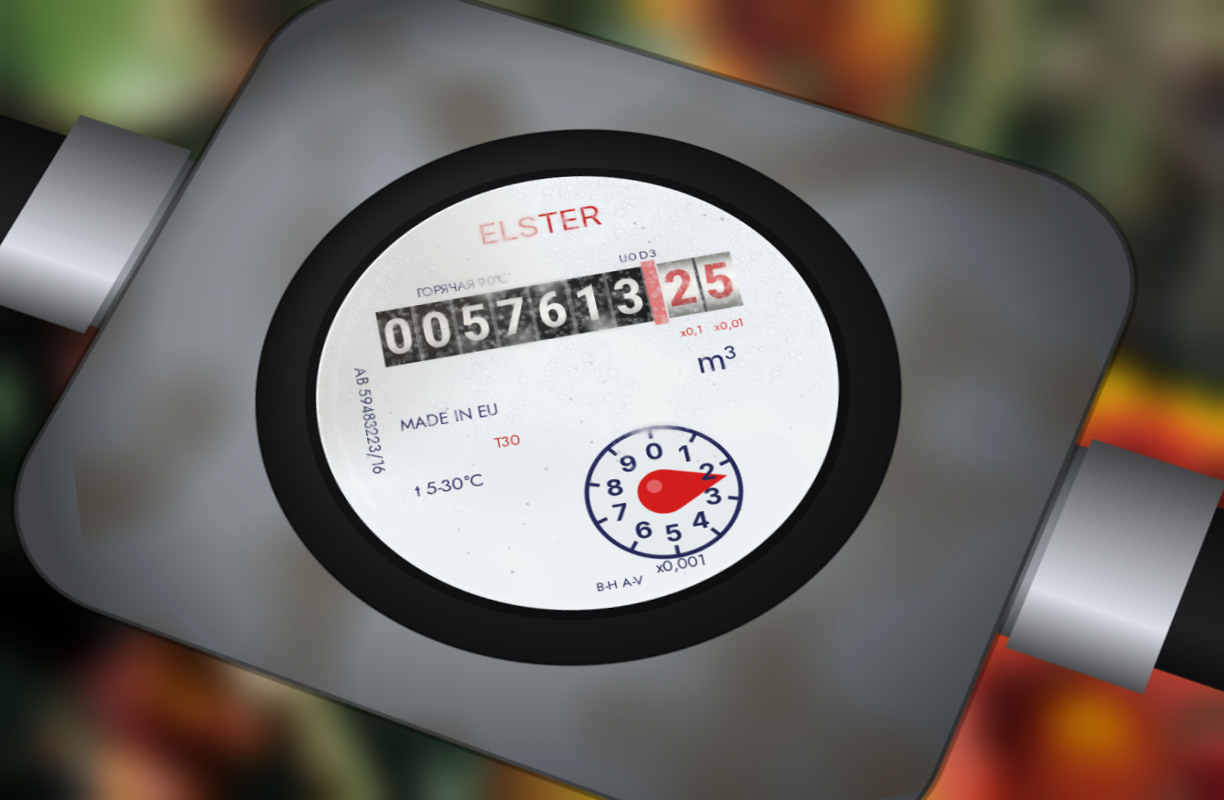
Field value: 57613.252 m³
